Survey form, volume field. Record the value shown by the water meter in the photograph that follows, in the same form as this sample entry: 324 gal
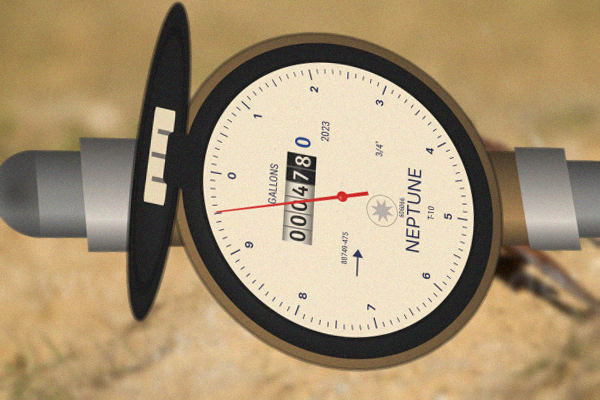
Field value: 4779.5 gal
